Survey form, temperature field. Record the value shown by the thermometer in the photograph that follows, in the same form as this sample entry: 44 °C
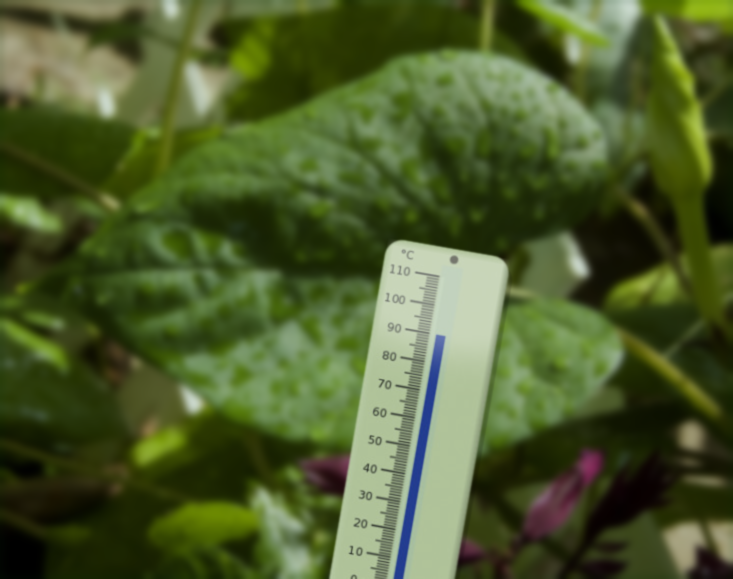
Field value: 90 °C
